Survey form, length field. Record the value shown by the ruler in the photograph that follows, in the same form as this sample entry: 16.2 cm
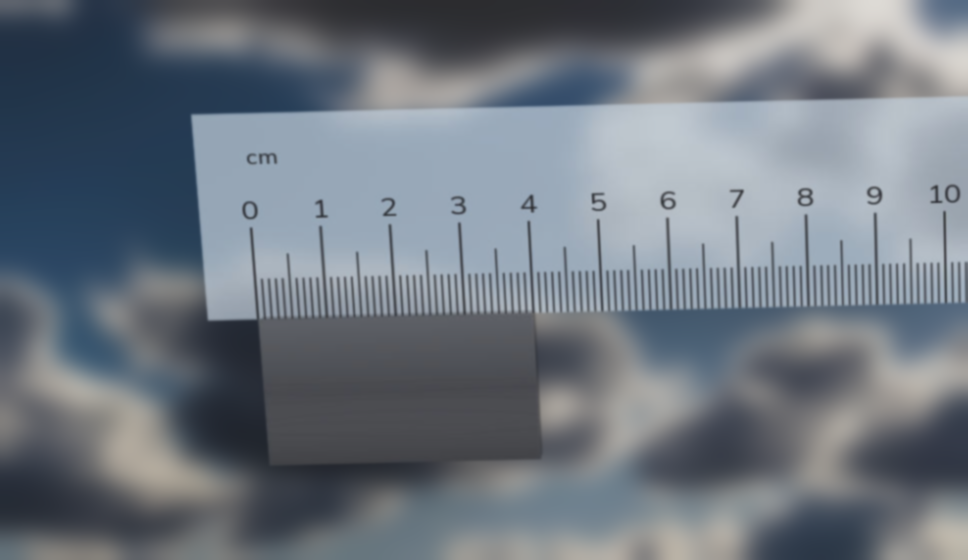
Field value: 4 cm
